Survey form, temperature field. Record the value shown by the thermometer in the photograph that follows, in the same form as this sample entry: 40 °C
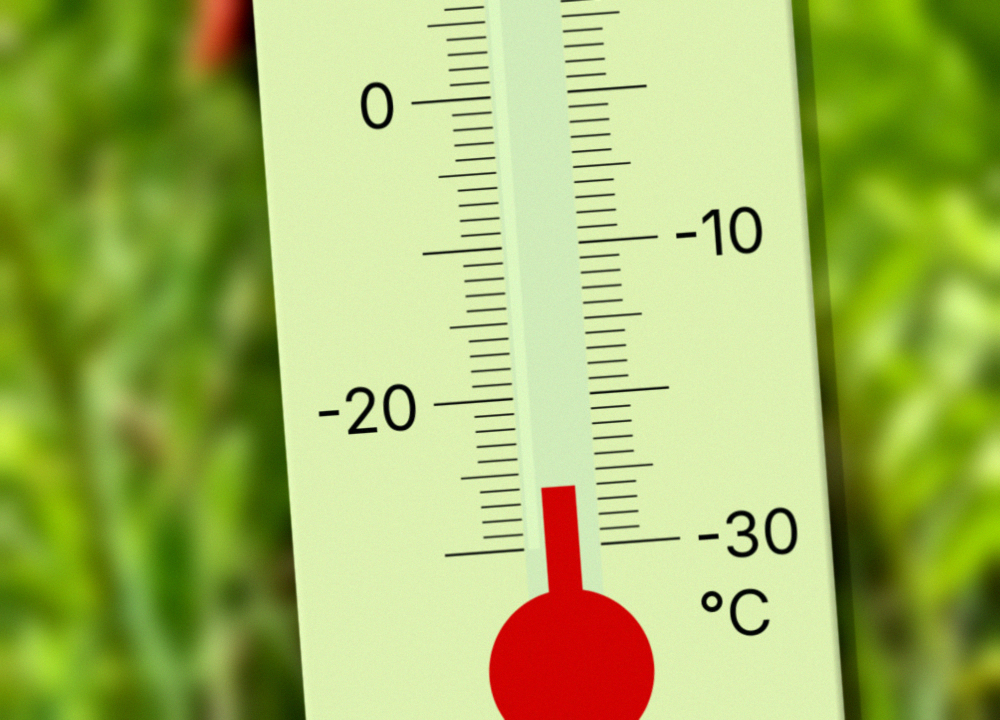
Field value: -26 °C
